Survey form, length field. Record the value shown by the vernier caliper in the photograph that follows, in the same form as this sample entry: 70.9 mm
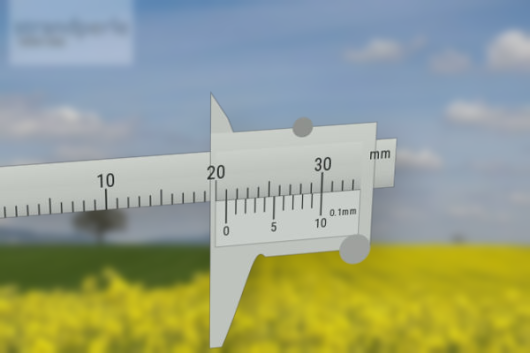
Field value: 21.0 mm
